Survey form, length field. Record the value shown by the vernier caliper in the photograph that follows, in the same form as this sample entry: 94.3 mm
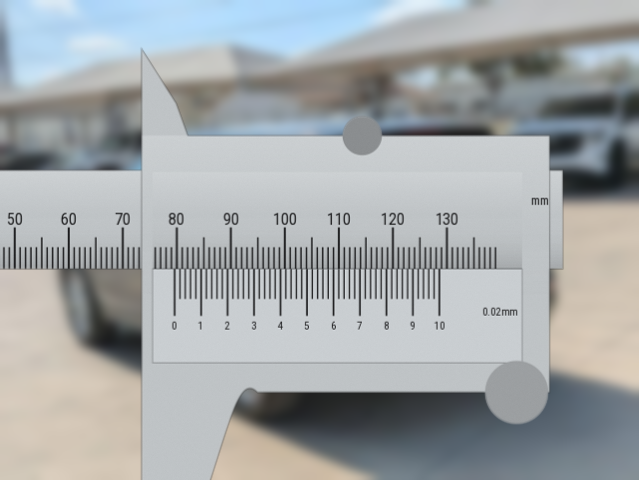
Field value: 79.6 mm
